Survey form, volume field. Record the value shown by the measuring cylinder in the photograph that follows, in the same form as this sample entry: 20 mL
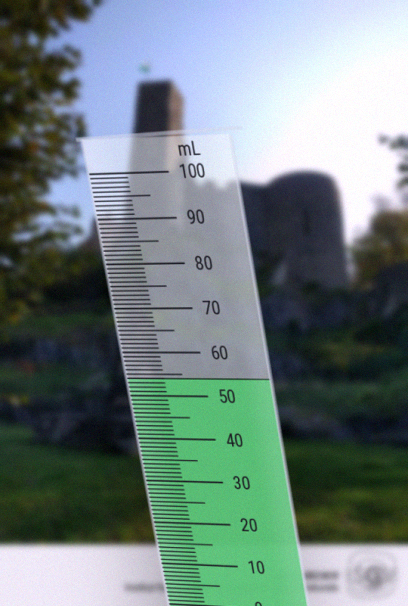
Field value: 54 mL
